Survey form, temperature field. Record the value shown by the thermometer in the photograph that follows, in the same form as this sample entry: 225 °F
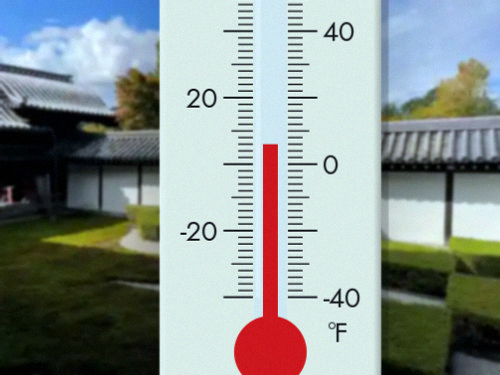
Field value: 6 °F
